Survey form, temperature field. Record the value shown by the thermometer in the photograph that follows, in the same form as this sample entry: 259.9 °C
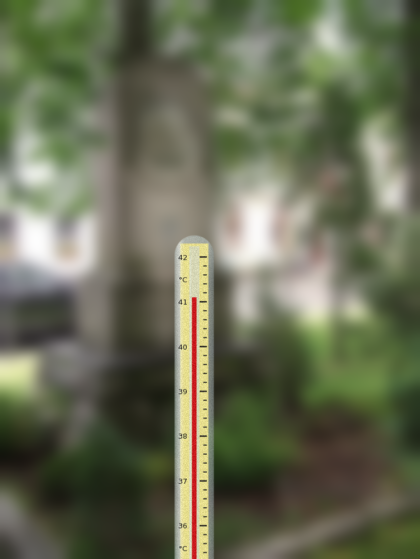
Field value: 41.1 °C
